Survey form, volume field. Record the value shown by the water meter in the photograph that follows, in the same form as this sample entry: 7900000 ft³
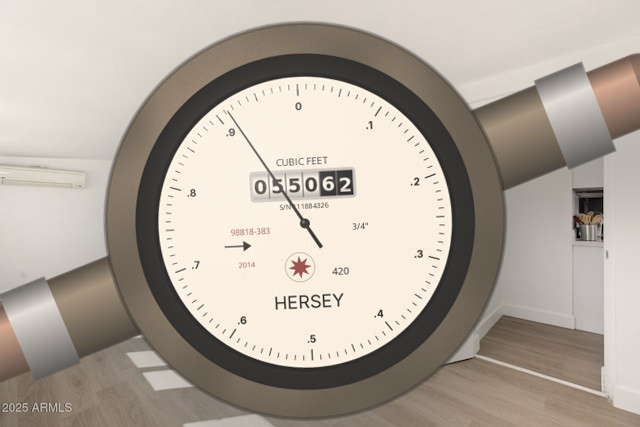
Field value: 55061.91 ft³
